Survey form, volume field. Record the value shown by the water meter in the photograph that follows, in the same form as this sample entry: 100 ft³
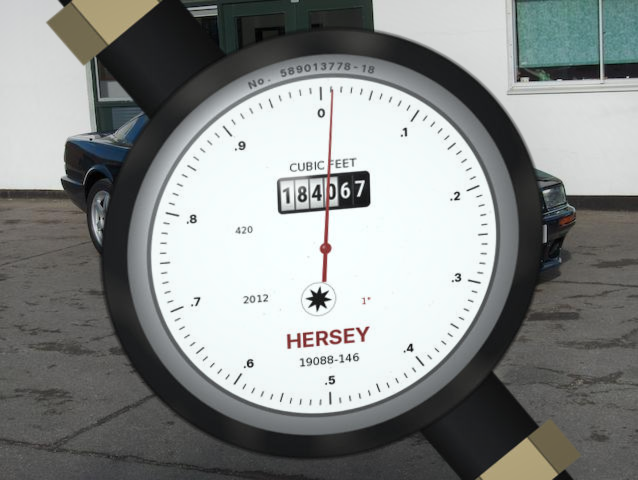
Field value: 184067.01 ft³
